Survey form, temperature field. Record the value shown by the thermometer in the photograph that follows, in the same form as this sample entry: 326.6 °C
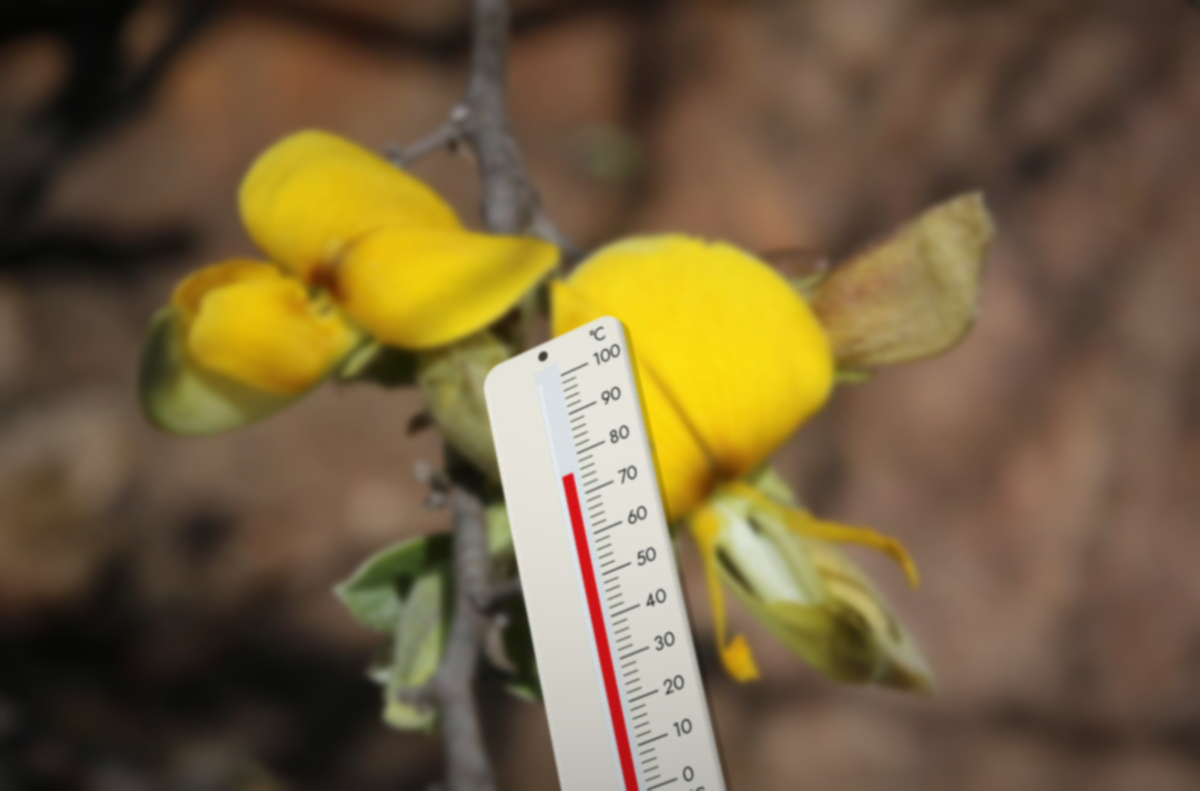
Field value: 76 °C
